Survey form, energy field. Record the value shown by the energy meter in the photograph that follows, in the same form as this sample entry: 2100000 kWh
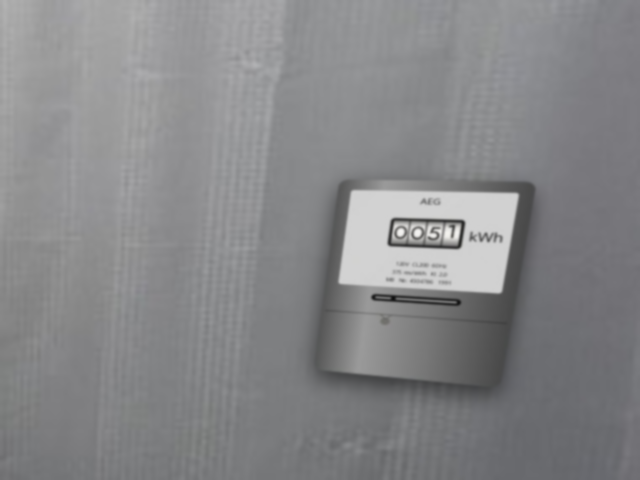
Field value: 51 kWh
